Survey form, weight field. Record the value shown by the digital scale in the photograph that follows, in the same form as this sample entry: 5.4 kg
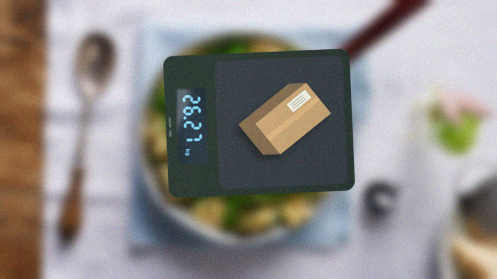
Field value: 26.27 kg
